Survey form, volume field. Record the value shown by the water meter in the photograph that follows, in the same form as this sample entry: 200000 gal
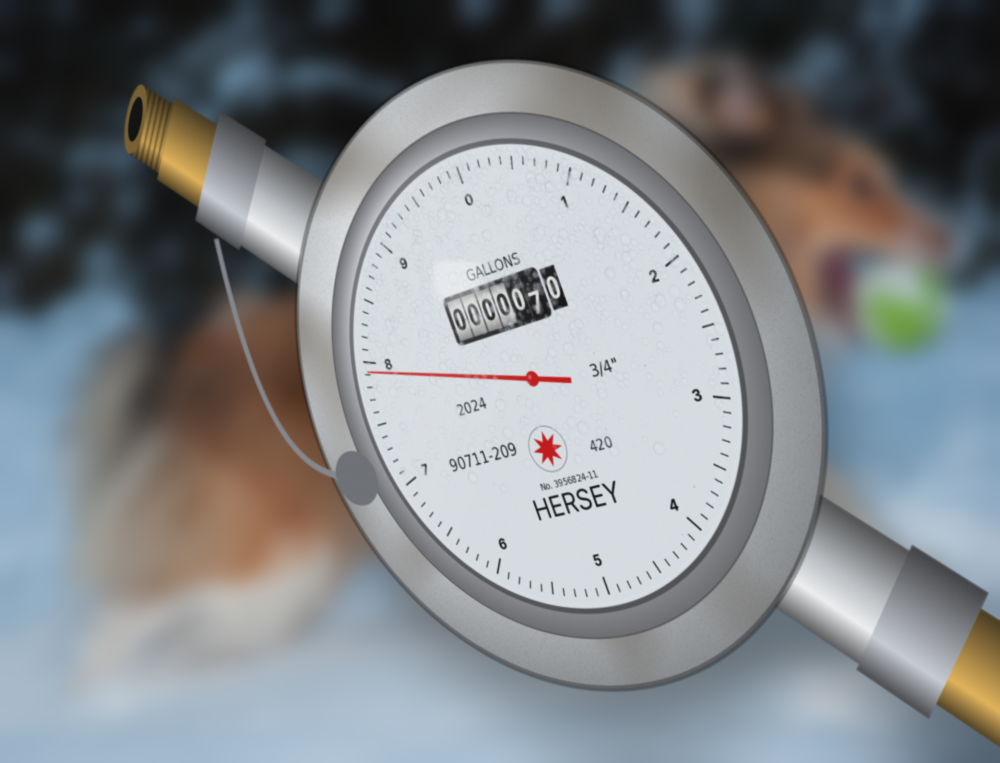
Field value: 67.9 gal
